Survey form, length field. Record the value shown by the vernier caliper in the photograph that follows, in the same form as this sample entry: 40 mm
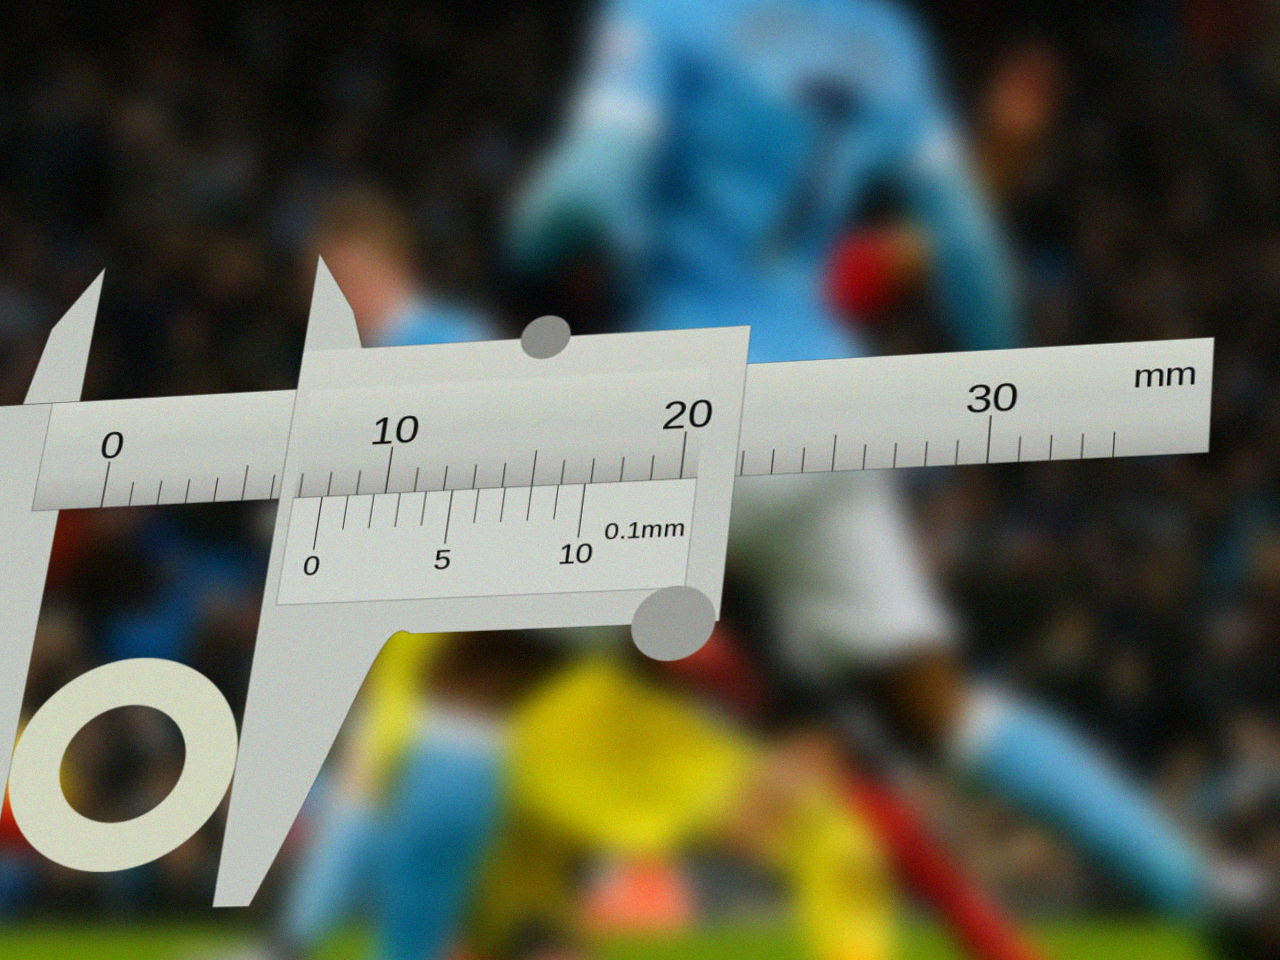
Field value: 7.8 mm
